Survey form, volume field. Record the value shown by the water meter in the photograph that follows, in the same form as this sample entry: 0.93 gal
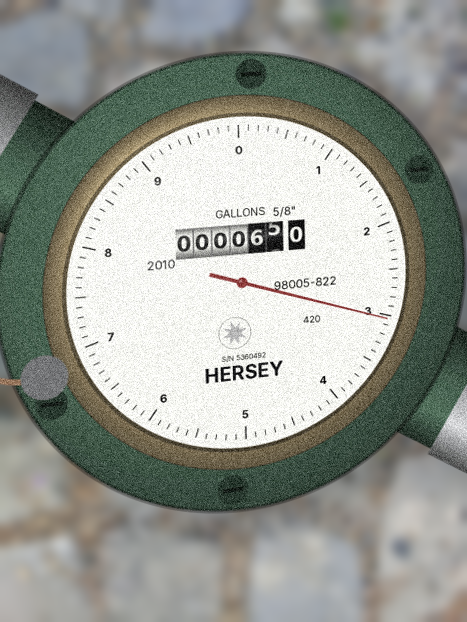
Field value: 653.0 gal
